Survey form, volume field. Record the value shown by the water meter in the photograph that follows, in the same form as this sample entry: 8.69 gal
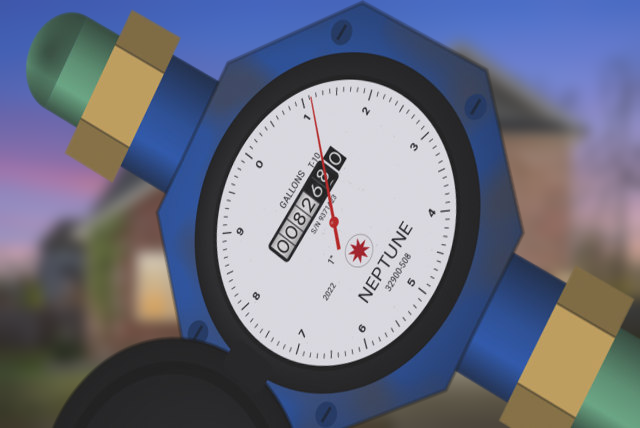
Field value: 82681.1 gal
